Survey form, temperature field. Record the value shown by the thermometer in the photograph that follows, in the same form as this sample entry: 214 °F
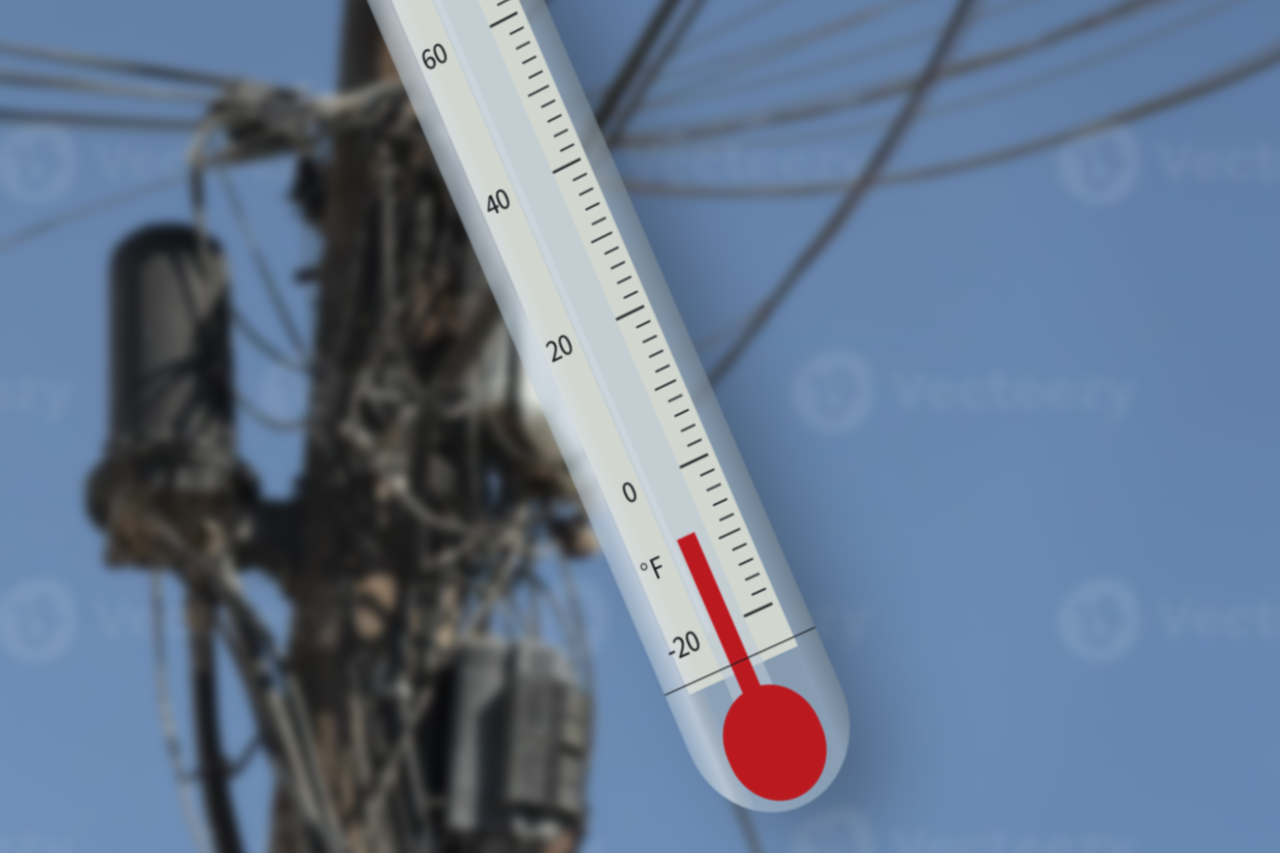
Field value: -8 °F
